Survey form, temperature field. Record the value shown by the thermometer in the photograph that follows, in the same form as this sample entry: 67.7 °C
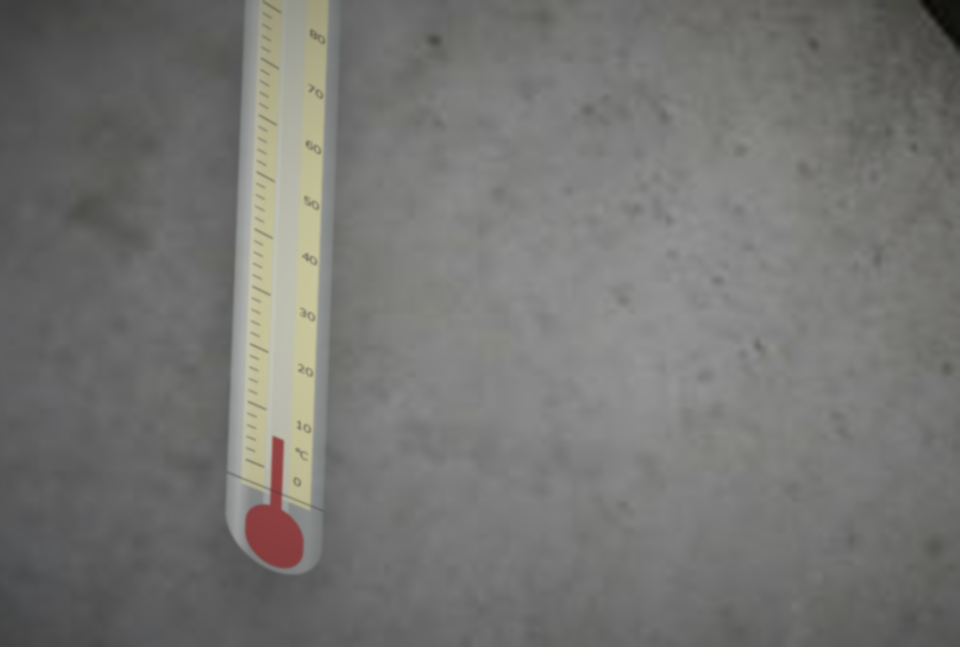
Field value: 6 °C
